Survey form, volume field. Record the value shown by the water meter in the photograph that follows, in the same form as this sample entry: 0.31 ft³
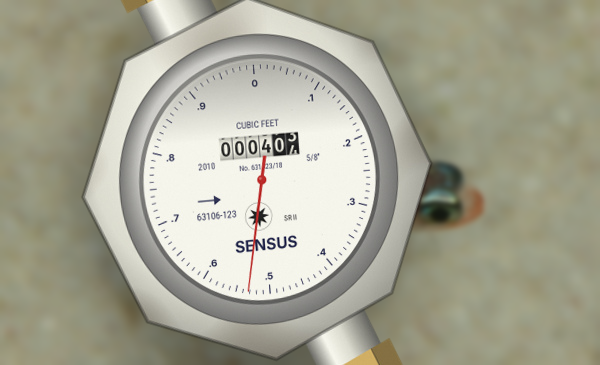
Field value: 403.53 ft³
